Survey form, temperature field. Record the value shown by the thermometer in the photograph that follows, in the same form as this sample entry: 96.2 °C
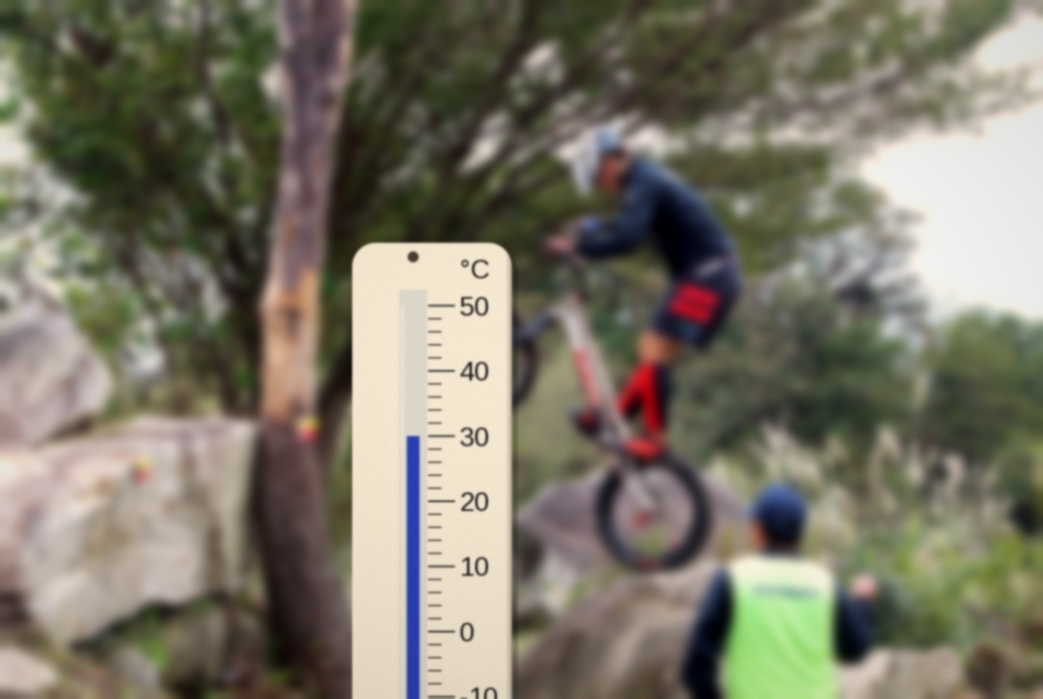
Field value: 30 °C
